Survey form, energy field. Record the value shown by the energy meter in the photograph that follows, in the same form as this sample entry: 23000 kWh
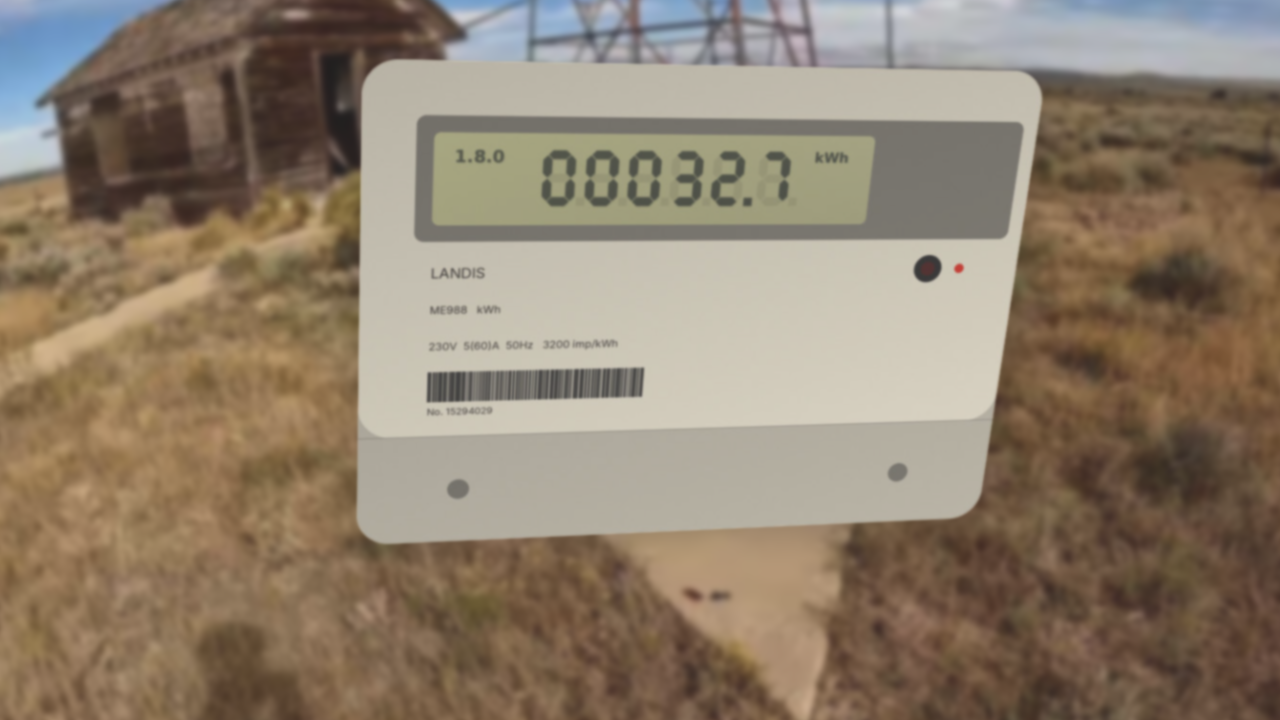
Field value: 32.7 kWh
